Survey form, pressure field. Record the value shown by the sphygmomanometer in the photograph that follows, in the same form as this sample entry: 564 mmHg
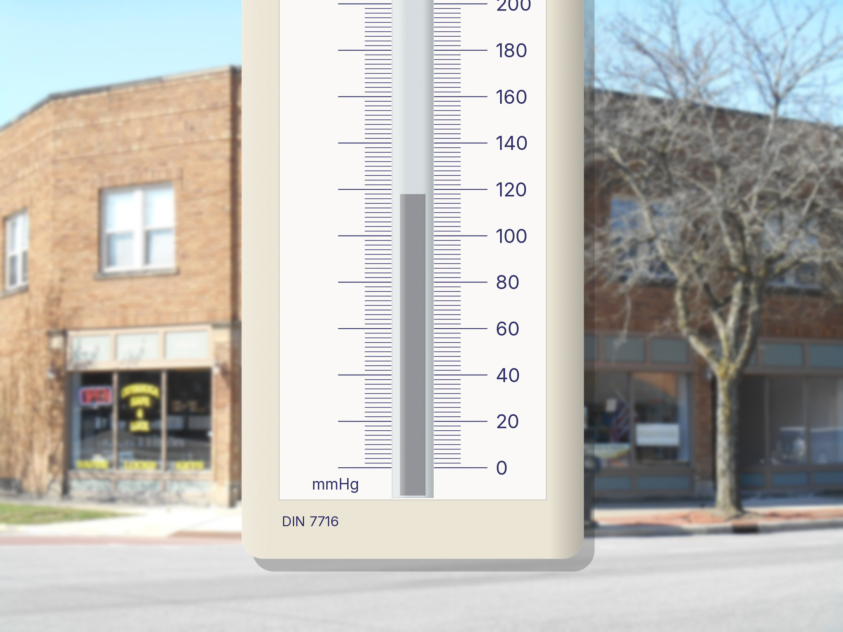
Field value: 118 mmHg
